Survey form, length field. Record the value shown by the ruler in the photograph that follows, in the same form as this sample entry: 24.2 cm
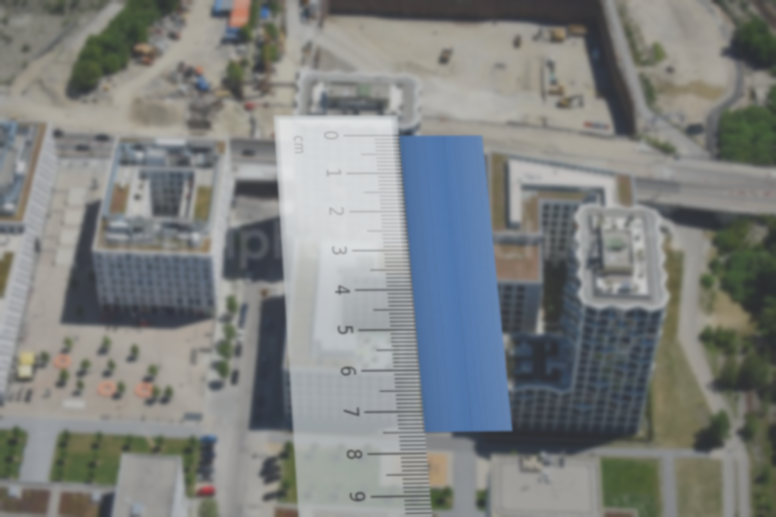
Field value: 7.5 cm
